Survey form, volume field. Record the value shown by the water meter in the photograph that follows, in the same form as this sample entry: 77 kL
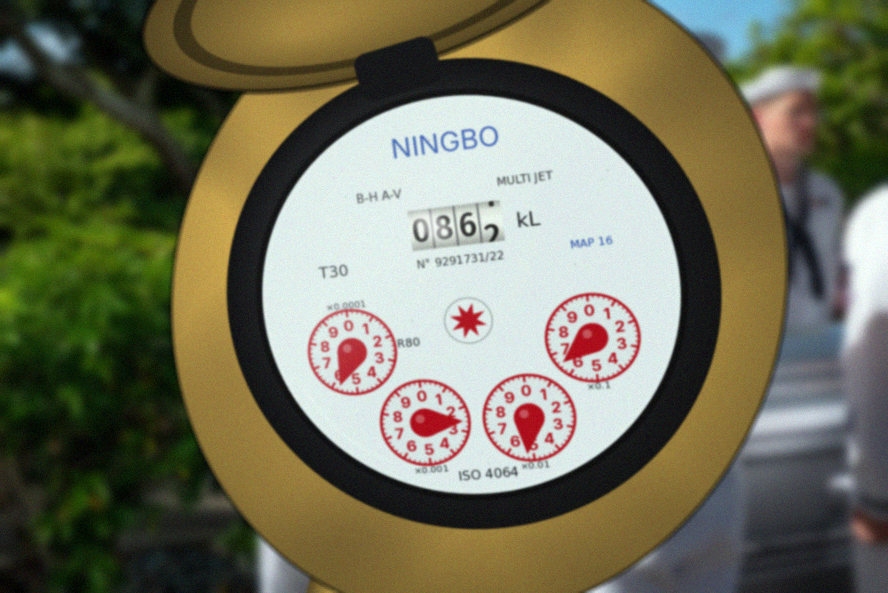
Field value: 861.6525 kL
